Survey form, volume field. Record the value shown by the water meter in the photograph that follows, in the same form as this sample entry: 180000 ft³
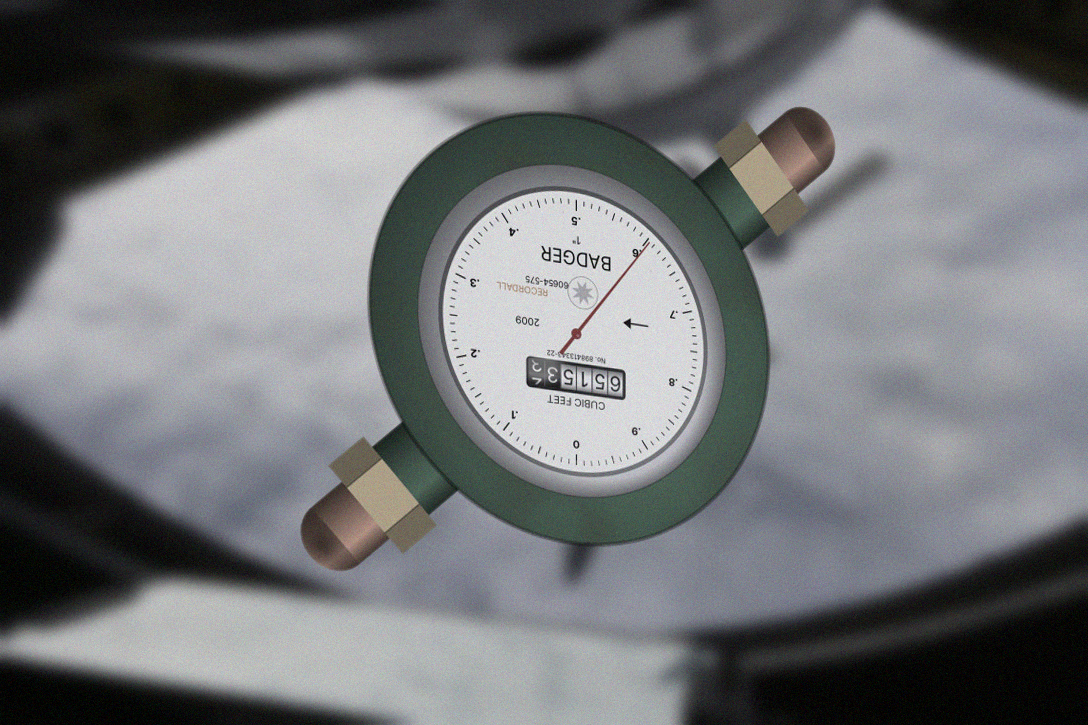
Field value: 651532.60 ft³
